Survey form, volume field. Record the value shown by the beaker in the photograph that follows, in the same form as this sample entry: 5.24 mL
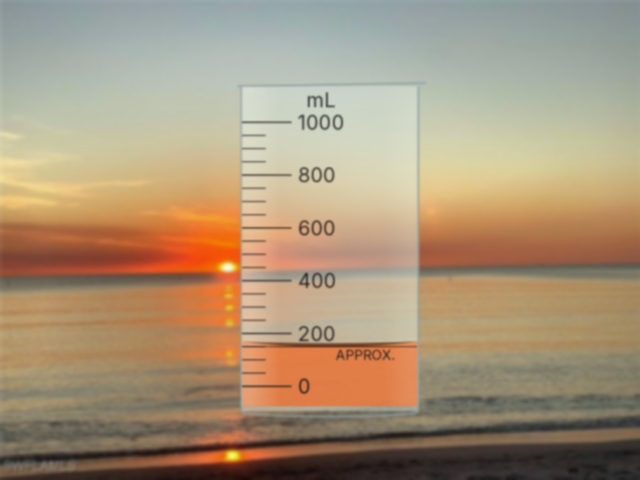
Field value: 150 mL
